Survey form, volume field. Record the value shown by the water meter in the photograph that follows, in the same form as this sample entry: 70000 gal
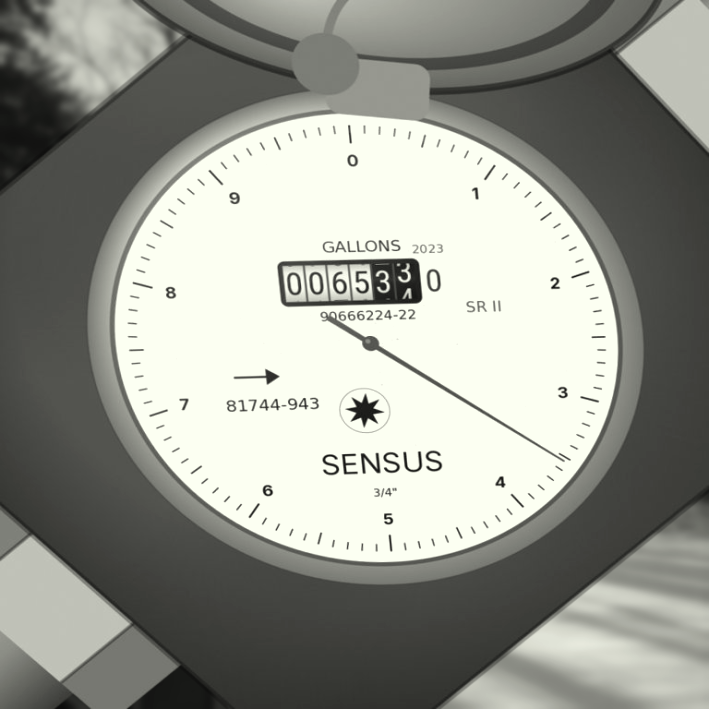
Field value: 65333.5 gal
